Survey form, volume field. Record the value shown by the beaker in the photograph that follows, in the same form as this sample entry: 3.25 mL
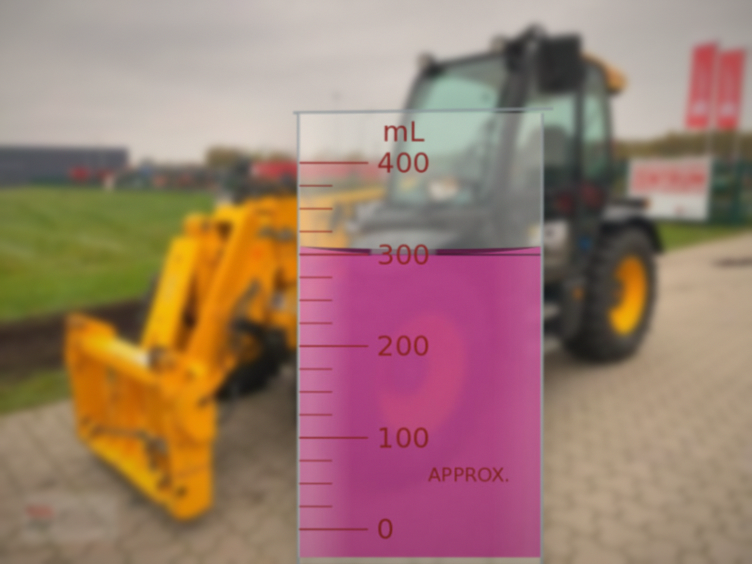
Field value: 300 mL
